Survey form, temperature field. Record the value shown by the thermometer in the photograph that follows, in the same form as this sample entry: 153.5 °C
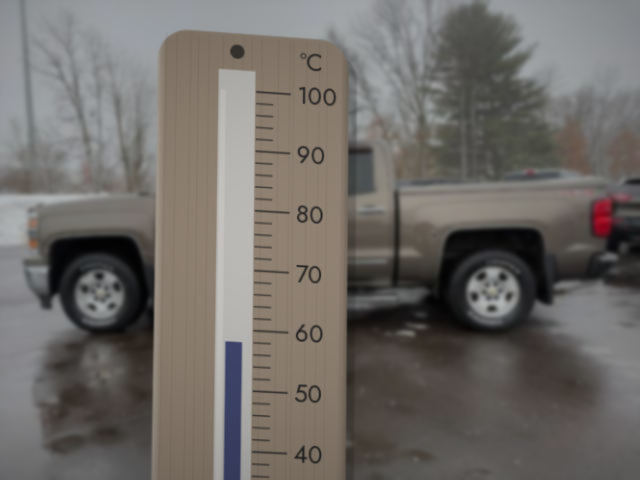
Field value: 58 °C
